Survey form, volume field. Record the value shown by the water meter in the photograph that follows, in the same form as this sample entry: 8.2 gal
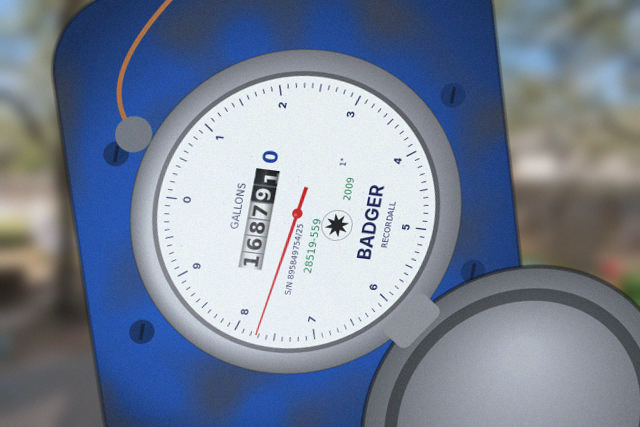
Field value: 1687907.7 gal
